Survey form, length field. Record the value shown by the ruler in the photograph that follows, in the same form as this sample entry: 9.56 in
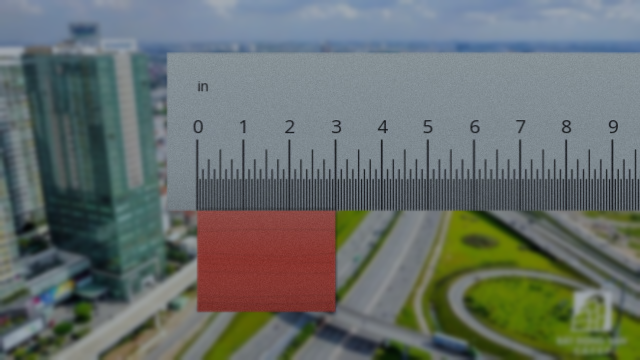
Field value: 3 in
